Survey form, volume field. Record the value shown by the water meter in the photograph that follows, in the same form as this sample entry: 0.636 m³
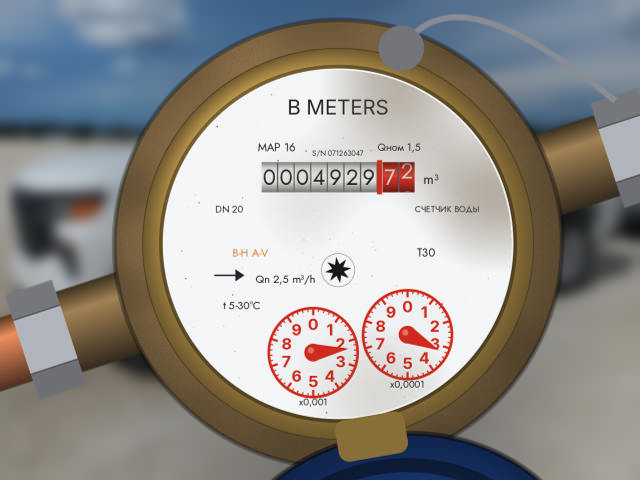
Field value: 4929.7223 m³
